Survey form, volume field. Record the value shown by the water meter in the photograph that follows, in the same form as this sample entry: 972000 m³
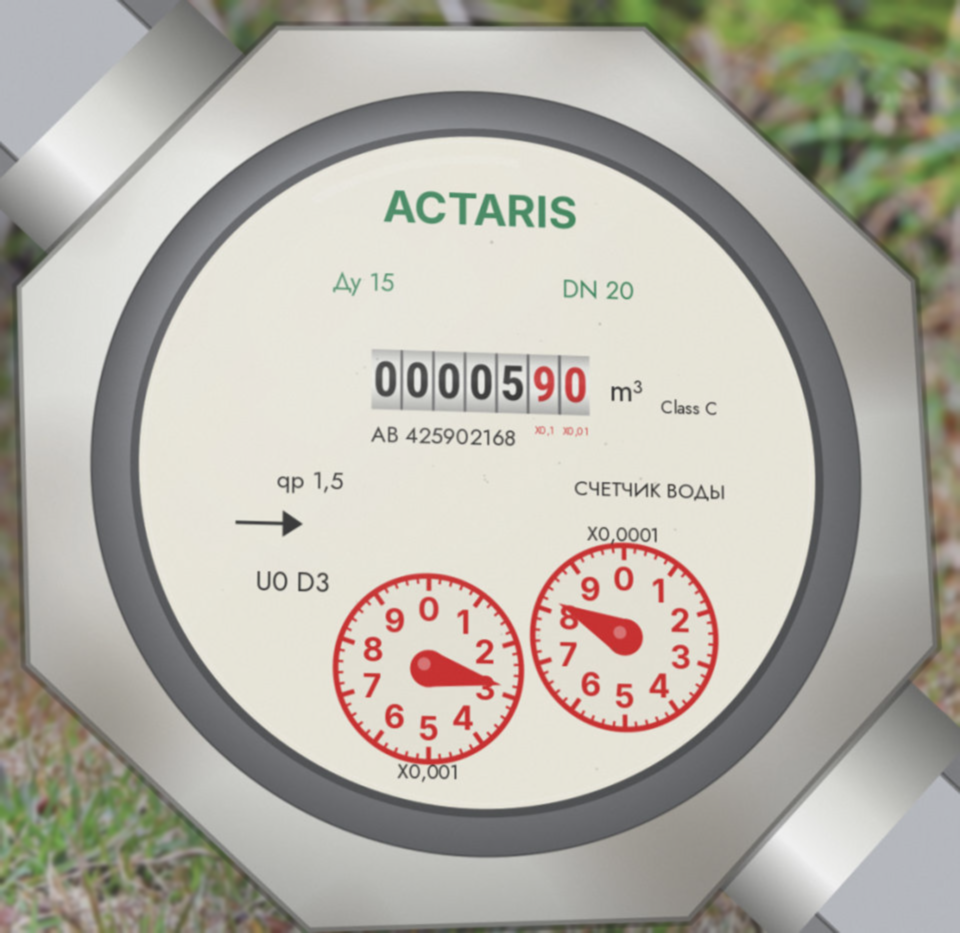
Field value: 5.9028 m³
